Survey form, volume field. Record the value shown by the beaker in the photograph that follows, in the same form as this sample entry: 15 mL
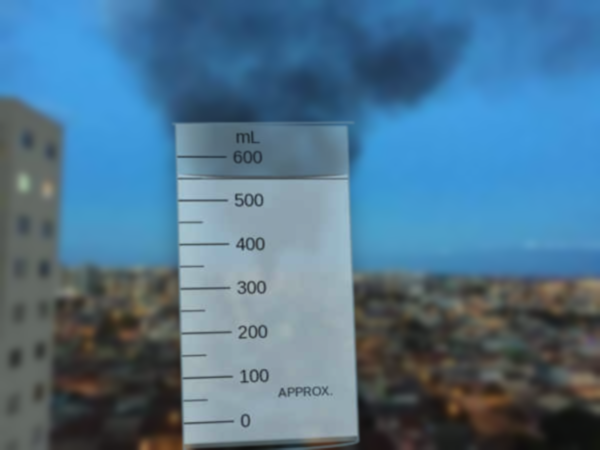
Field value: 550 mL
